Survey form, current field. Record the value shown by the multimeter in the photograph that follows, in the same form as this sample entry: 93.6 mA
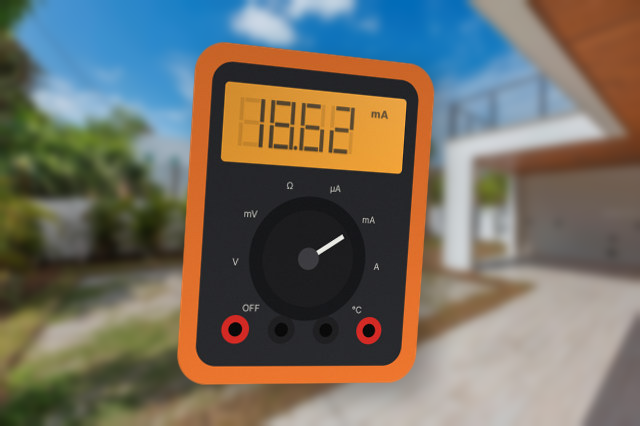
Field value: 18.62 mA
